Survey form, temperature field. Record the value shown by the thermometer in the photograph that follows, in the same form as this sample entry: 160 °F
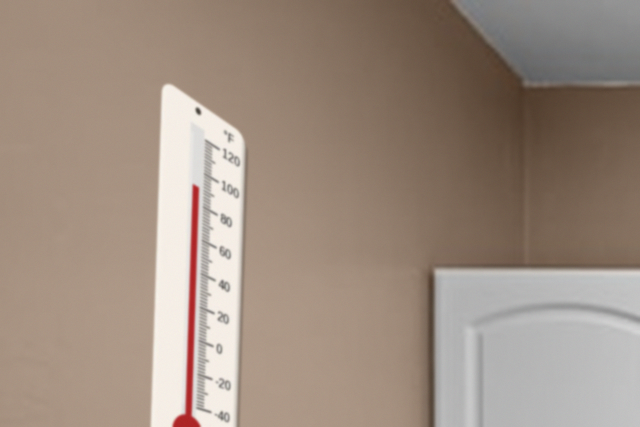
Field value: 90 °F
